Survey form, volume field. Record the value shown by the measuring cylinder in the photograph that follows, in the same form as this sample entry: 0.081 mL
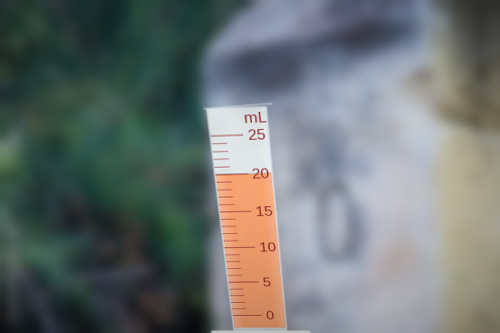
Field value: 20 mL
